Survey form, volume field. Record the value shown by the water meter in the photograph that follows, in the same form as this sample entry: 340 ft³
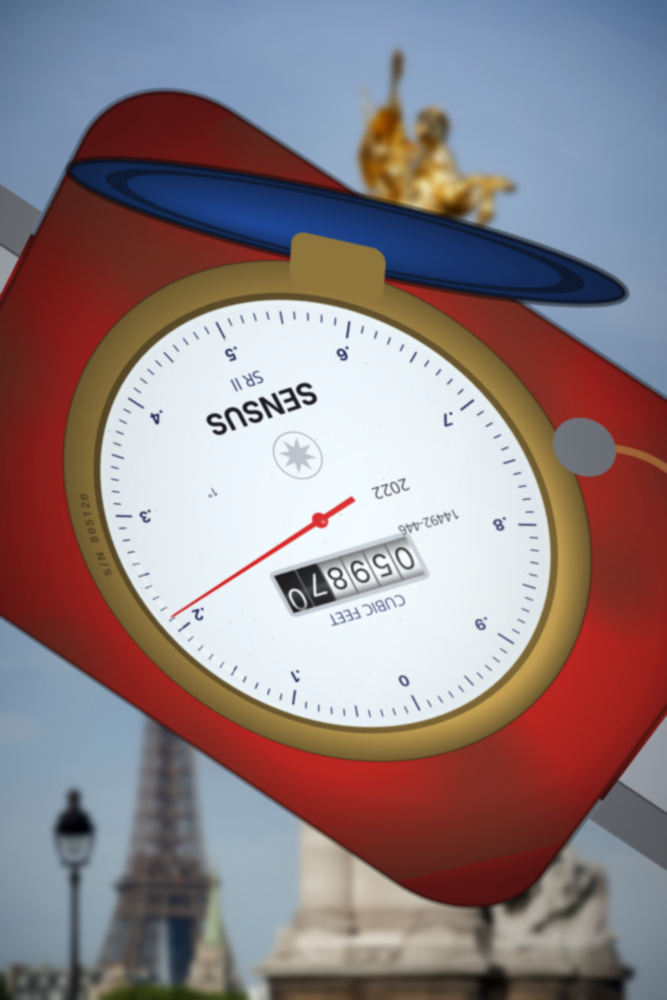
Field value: 59870.21 ft³
